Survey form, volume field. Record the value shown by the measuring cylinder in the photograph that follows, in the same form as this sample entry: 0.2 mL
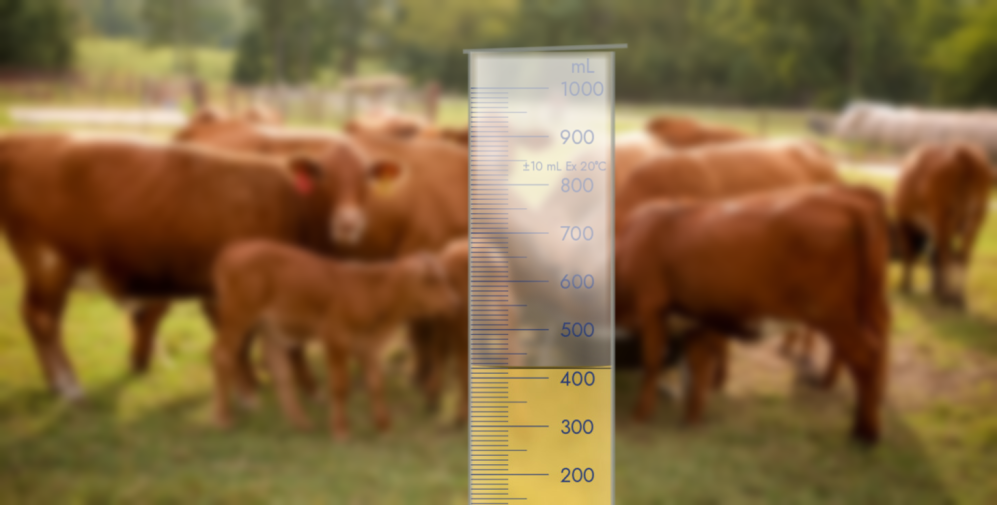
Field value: 420 mL
